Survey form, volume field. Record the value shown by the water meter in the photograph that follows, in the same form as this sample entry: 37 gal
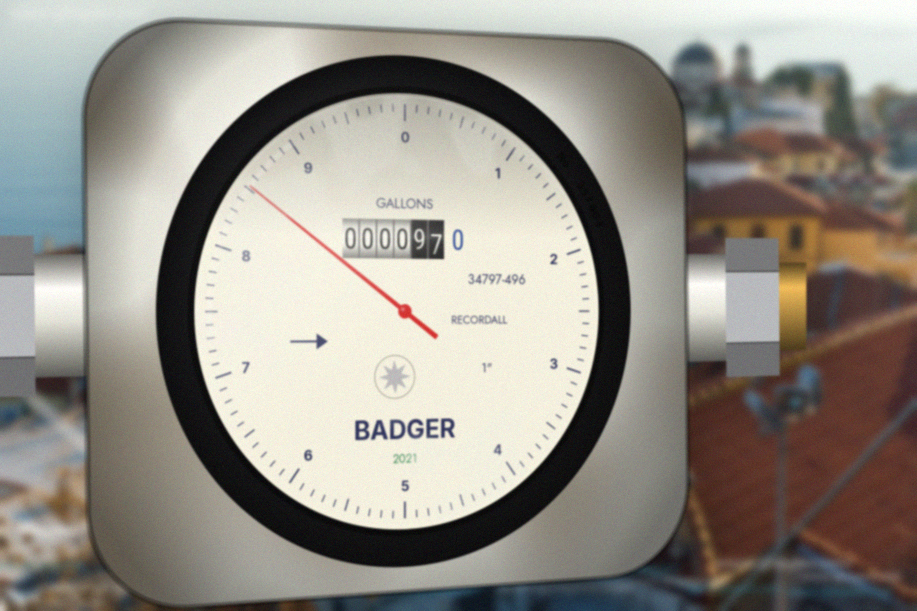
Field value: 968.5 gal
